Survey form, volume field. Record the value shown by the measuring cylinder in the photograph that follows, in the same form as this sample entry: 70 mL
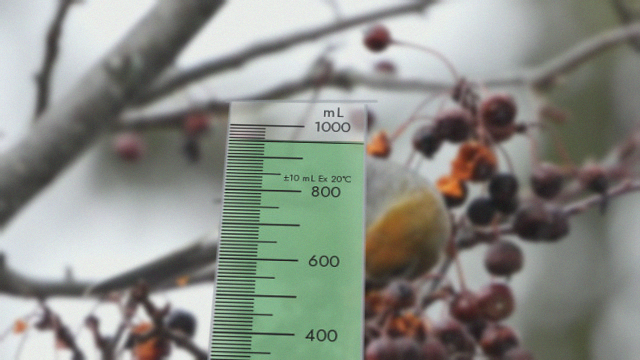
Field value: 950 mL
